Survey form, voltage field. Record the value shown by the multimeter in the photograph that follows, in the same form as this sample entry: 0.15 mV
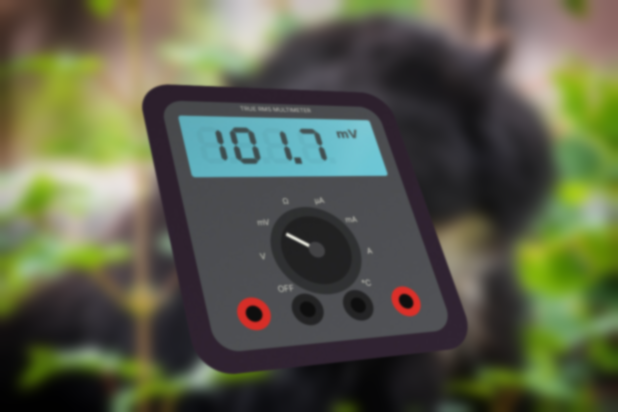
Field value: 101.7 mV
